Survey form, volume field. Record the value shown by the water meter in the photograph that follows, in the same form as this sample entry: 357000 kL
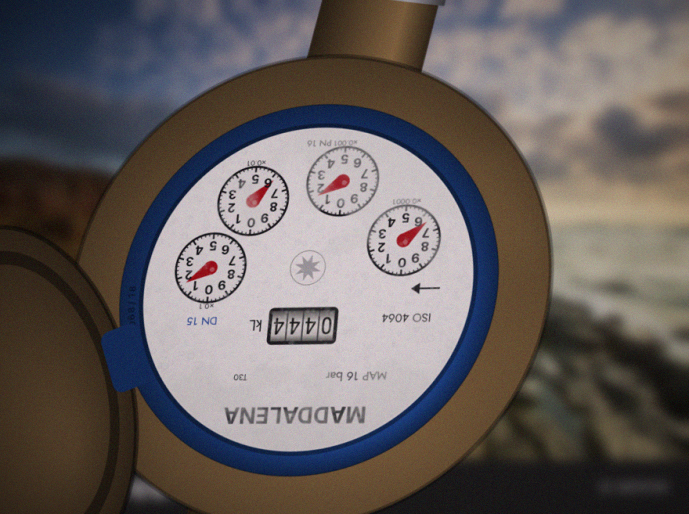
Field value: 444.1616 kL
